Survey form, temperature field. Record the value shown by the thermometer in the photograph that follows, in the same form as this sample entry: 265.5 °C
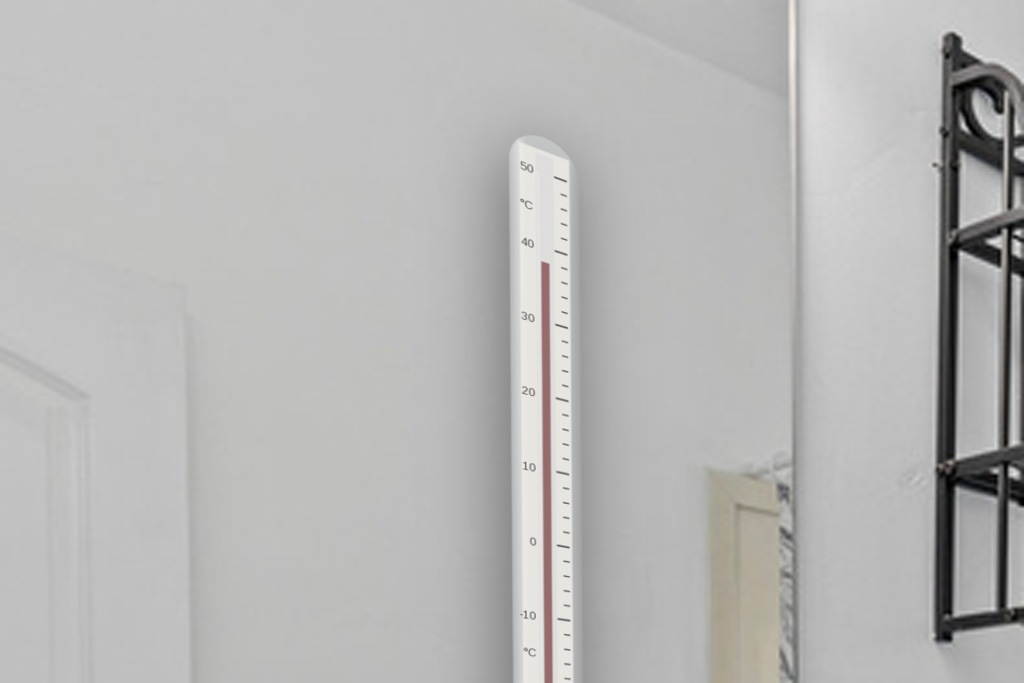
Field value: 38 °C
